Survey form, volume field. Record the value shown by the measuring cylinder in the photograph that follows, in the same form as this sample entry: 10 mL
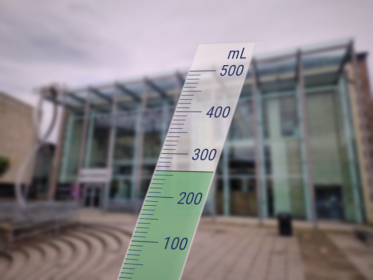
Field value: 260 mL
